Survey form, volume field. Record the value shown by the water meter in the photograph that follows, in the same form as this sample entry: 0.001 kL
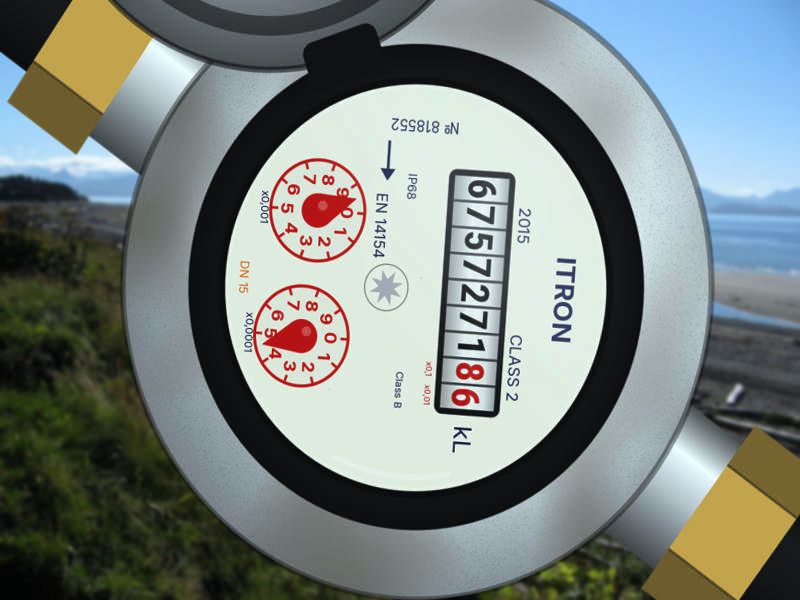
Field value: 6757271.8594 kL
